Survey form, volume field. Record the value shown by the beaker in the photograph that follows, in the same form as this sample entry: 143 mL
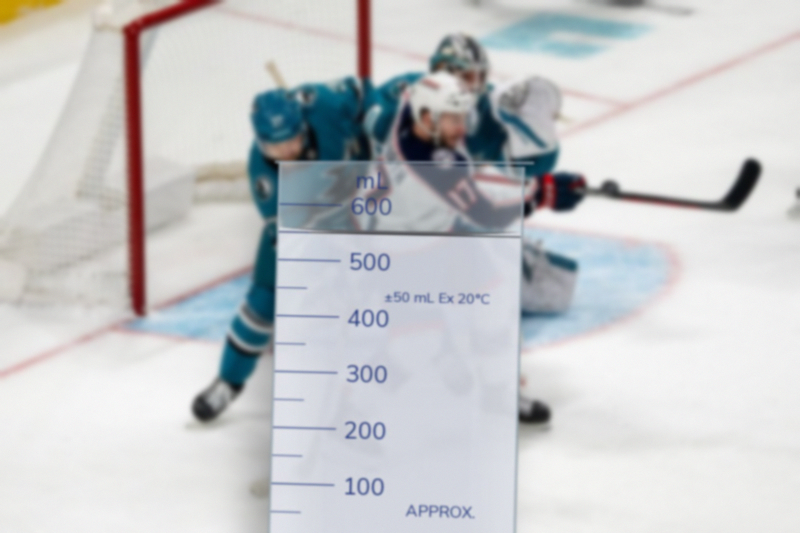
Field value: 550 mL
